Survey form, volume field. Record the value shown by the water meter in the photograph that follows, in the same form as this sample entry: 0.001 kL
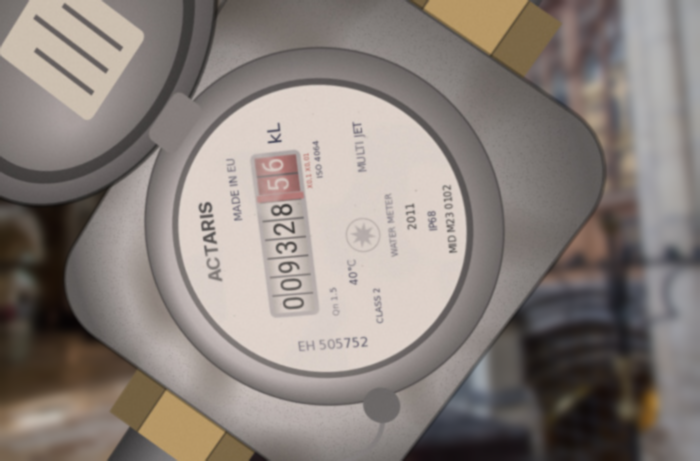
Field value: 9328.56 kL
